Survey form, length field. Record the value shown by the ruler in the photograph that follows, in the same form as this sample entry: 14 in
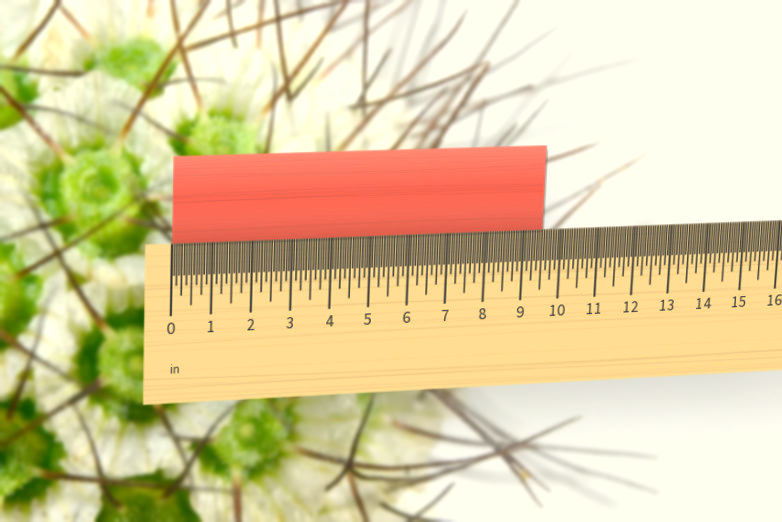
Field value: 9.5 in
